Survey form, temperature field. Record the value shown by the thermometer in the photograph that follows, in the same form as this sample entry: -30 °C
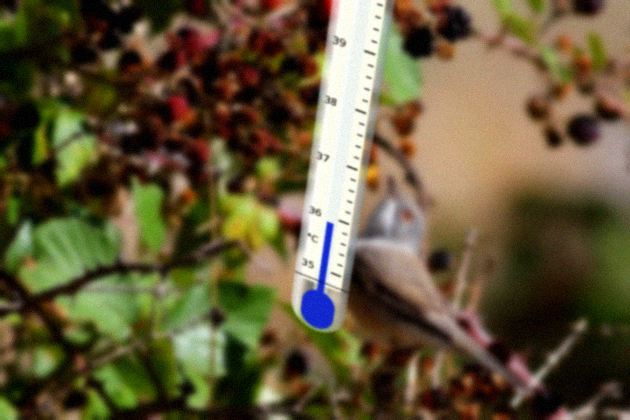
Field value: 35.9 °C
